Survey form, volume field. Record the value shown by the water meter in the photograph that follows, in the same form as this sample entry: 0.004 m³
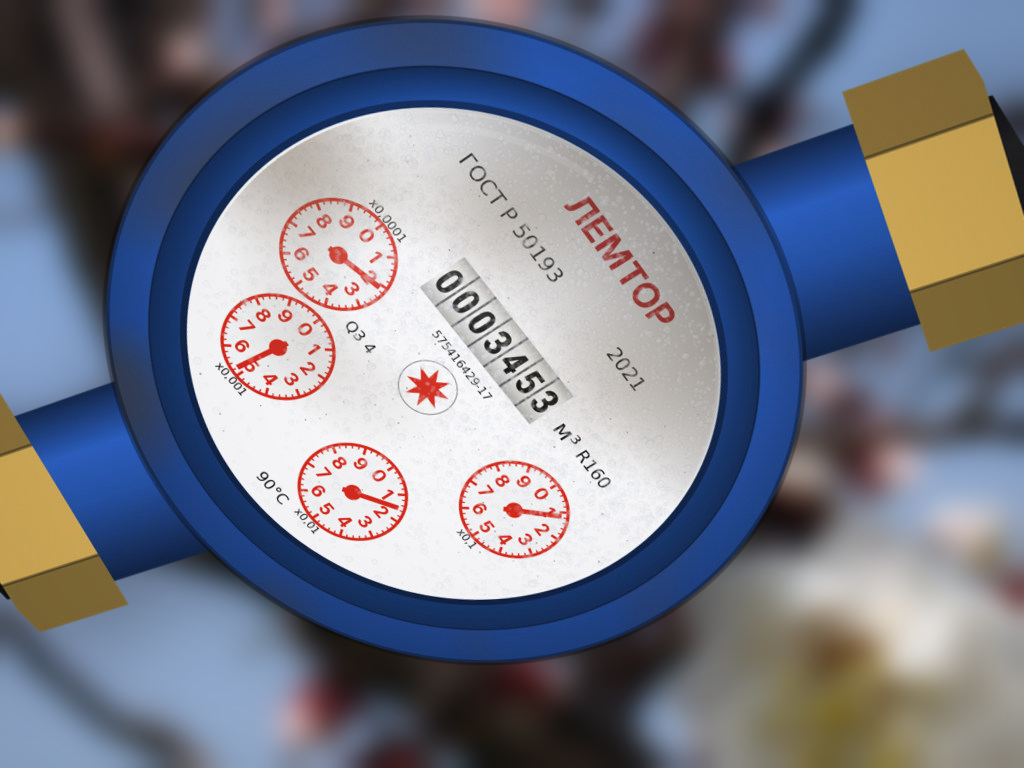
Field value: 3453.1152 m³
